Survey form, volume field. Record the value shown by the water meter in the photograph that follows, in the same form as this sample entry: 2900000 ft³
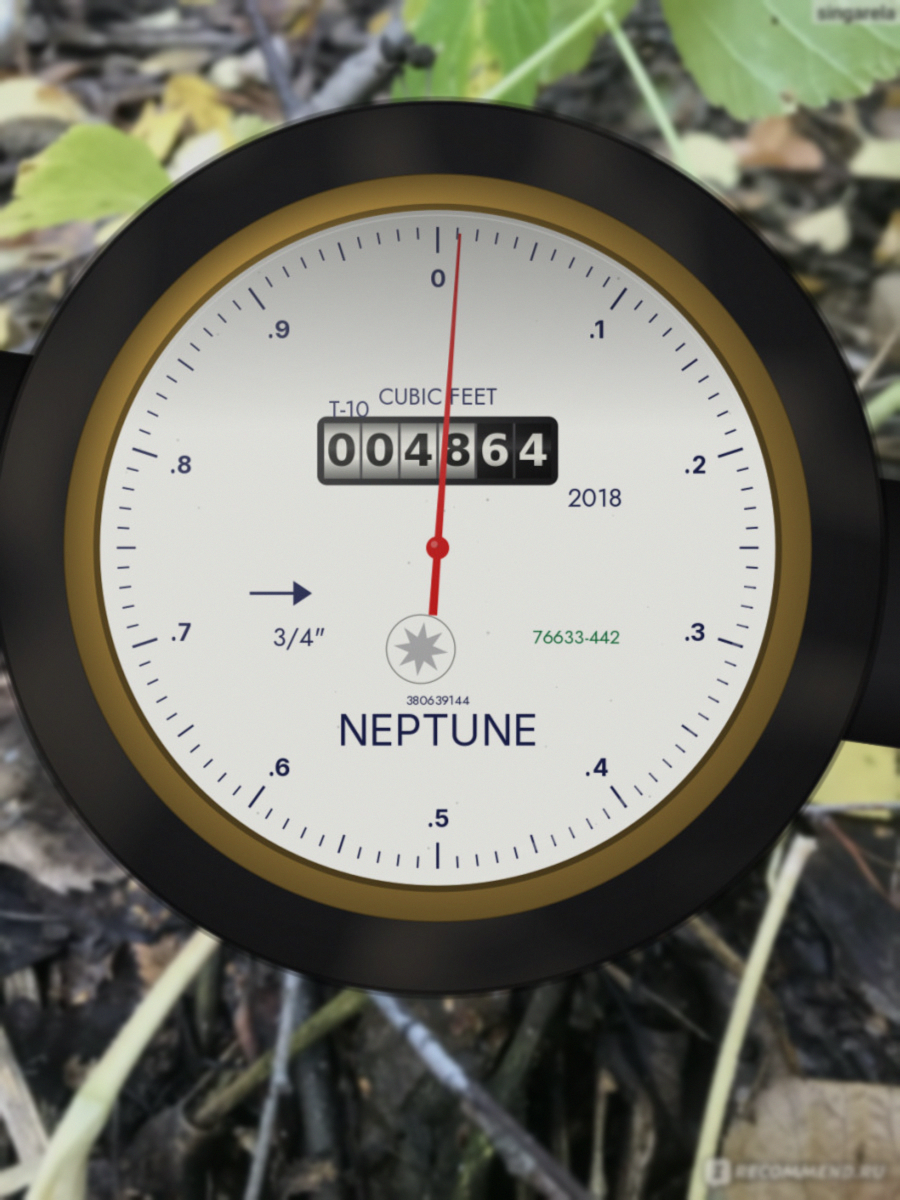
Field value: 4864.01 ft³
